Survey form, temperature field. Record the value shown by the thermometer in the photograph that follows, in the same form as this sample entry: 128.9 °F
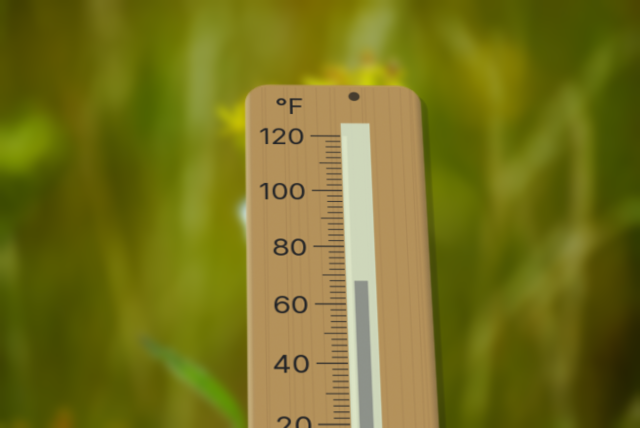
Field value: 68 °F
